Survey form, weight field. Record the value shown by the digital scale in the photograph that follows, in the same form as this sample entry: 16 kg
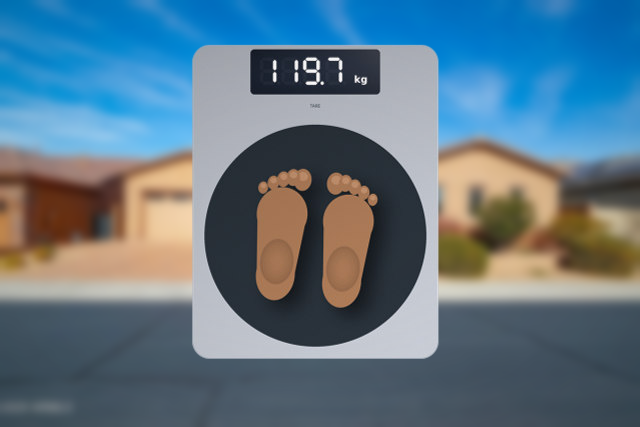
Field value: 119.7 kg
